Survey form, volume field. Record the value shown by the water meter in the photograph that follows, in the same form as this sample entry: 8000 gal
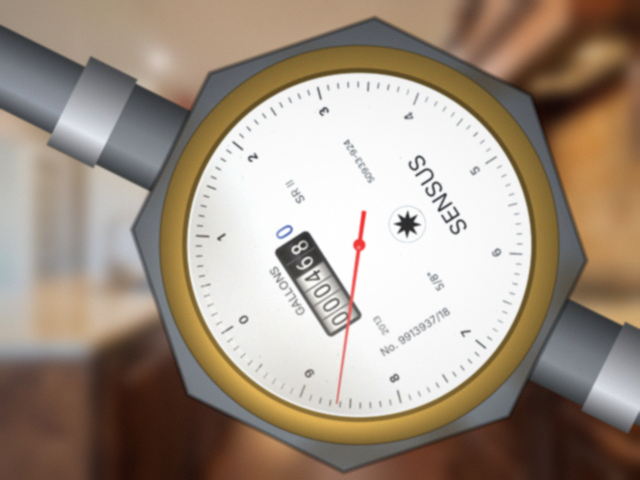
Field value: 4678.6 gal
